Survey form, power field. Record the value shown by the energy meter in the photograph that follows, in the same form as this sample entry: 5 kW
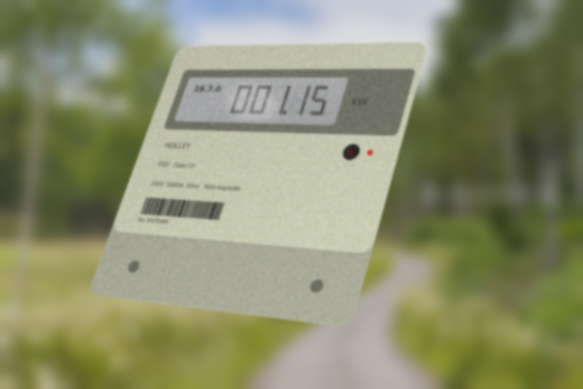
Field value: 1.15 kW
